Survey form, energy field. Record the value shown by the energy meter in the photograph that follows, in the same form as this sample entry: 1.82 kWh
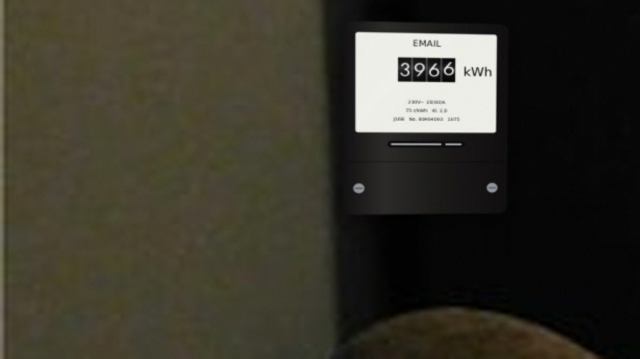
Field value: 3966 kWh
